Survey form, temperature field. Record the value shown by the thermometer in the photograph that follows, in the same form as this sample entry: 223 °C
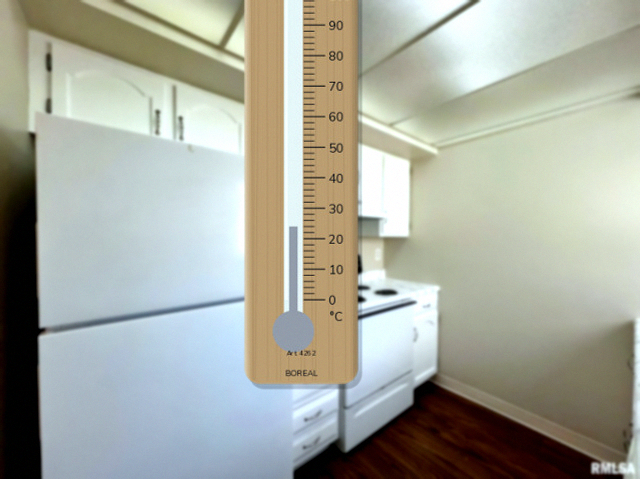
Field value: 24 °C
